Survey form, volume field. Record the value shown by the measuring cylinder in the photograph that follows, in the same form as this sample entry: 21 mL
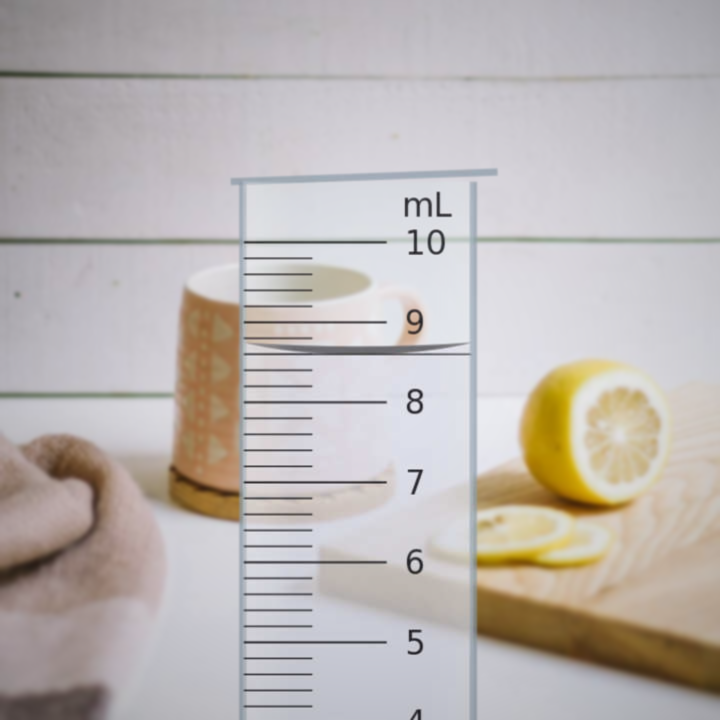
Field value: 8.6 mL
